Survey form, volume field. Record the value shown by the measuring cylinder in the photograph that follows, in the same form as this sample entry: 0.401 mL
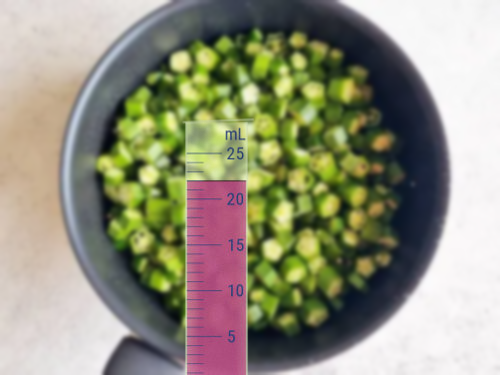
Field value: 22 mL
